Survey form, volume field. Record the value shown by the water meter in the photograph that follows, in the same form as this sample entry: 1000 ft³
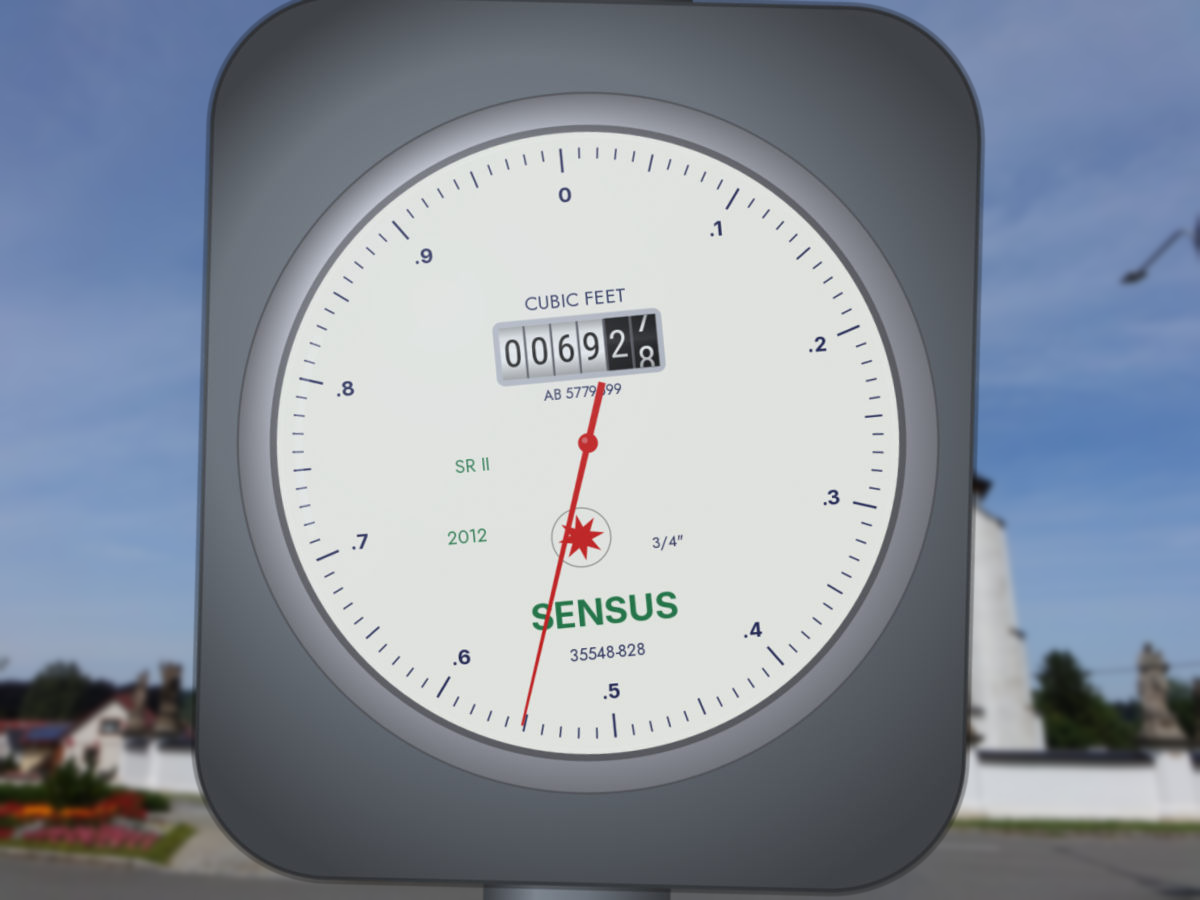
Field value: 6927.55 ft³
